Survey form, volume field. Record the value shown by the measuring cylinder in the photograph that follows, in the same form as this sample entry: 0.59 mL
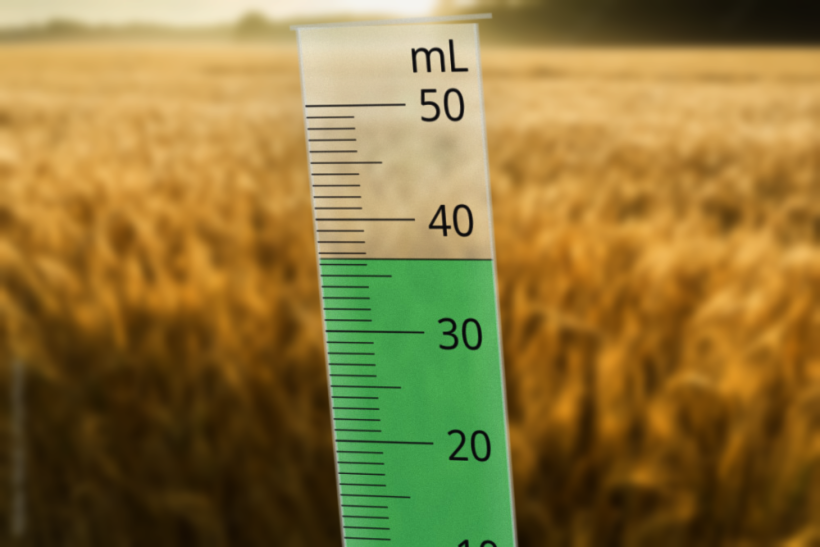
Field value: 36.5 mL
